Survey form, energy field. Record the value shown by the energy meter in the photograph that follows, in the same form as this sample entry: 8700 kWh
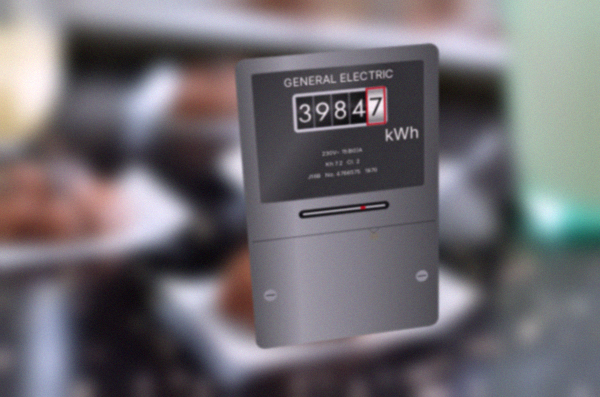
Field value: 3984.7 kWh
